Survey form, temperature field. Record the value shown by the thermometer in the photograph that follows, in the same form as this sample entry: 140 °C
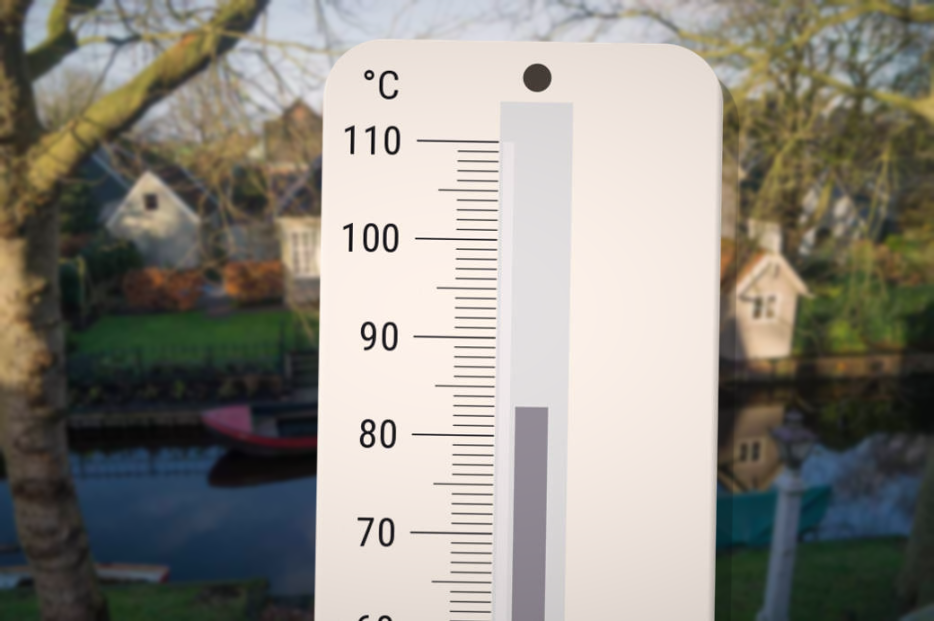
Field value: 83 °C
